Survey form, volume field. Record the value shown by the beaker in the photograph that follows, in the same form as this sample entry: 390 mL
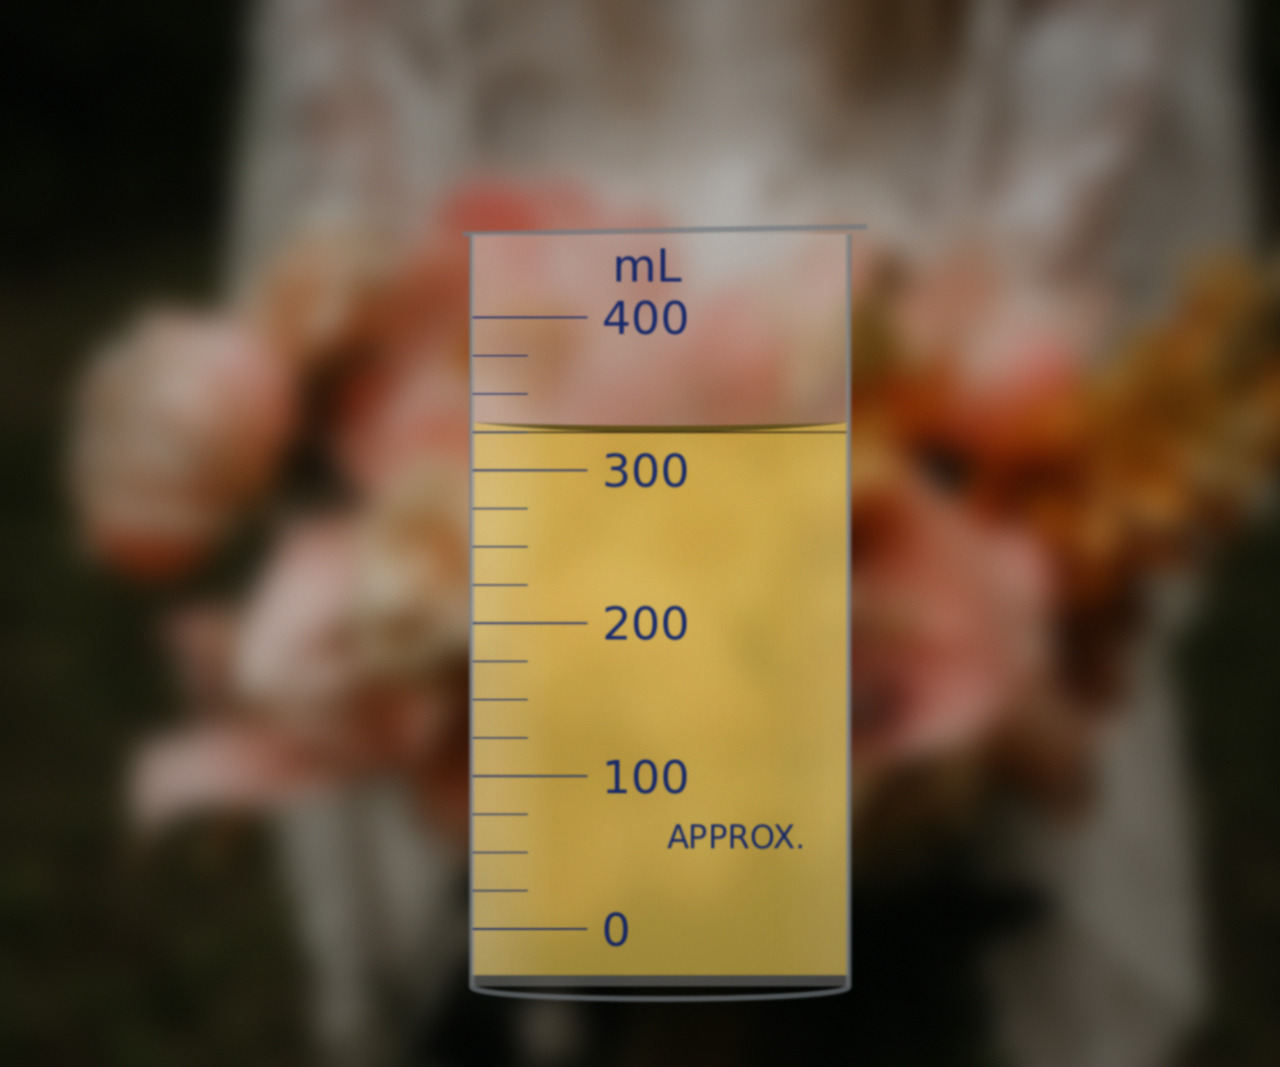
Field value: 325 mL
